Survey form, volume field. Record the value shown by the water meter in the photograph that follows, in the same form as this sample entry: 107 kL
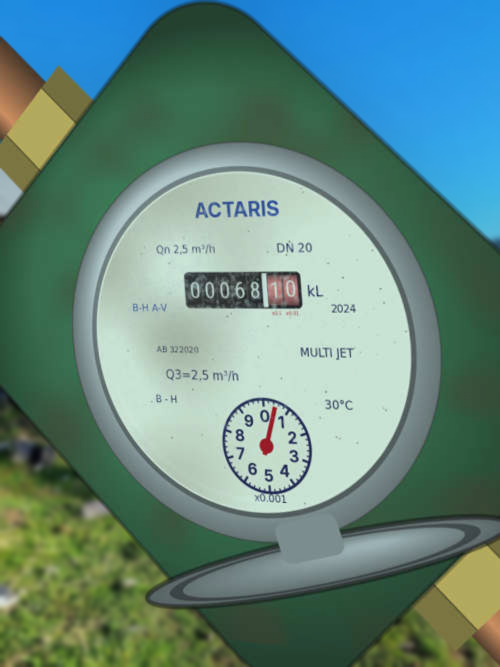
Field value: 68.100 kL
